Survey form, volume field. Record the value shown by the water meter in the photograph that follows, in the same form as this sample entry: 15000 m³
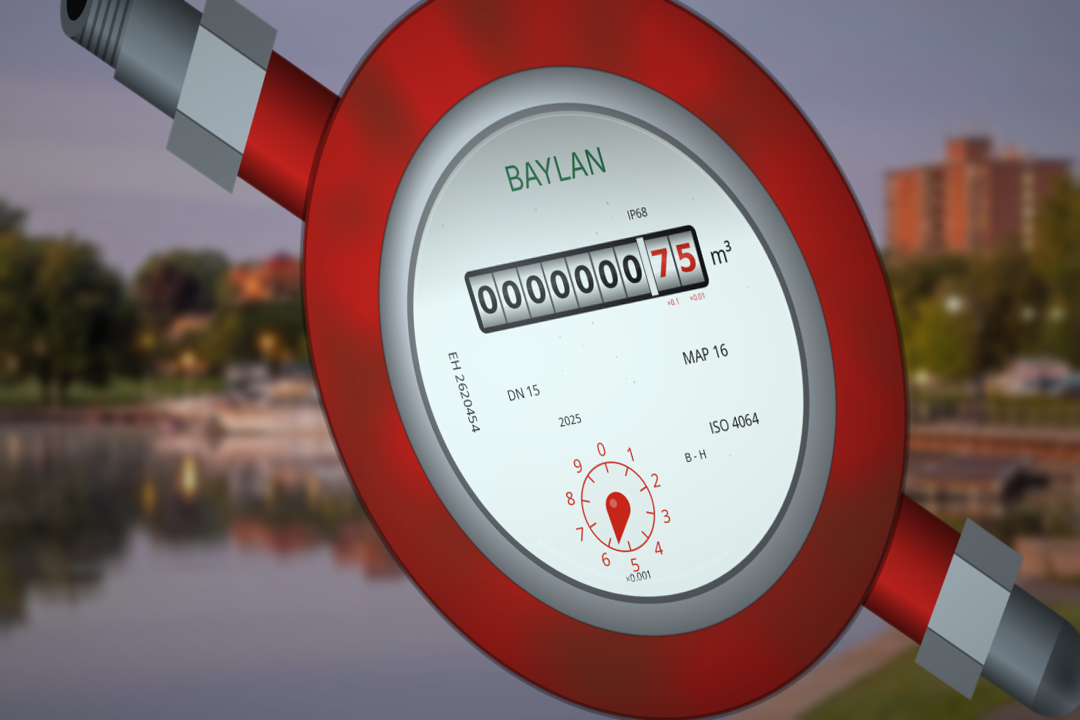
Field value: 0.755 m³
